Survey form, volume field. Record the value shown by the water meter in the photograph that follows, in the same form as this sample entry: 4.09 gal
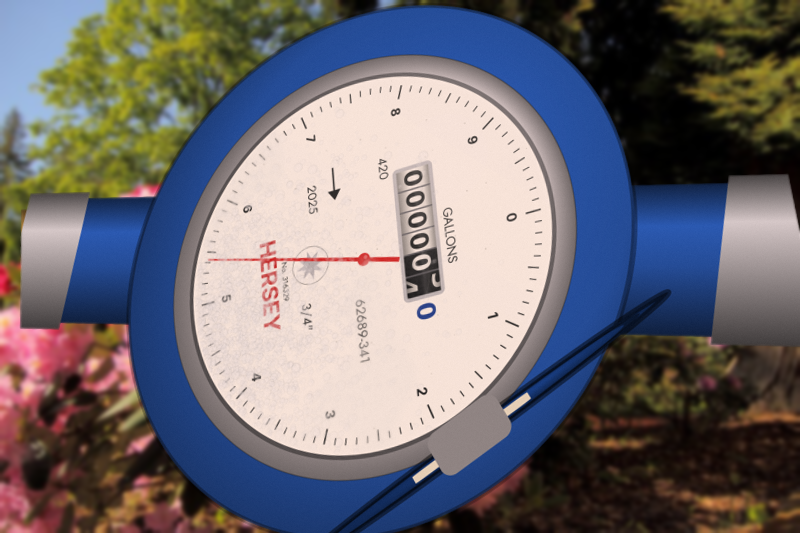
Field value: 35.4 gal
